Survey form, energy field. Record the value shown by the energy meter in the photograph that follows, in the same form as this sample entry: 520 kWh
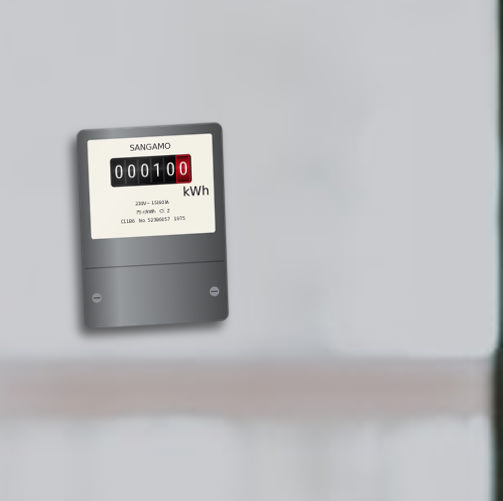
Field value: 10.0 kWh
